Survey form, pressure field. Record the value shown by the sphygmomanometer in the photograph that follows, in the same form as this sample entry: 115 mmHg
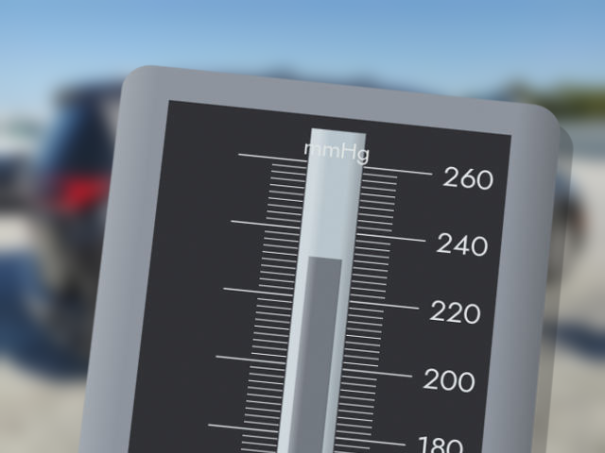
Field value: 232 mmHg
